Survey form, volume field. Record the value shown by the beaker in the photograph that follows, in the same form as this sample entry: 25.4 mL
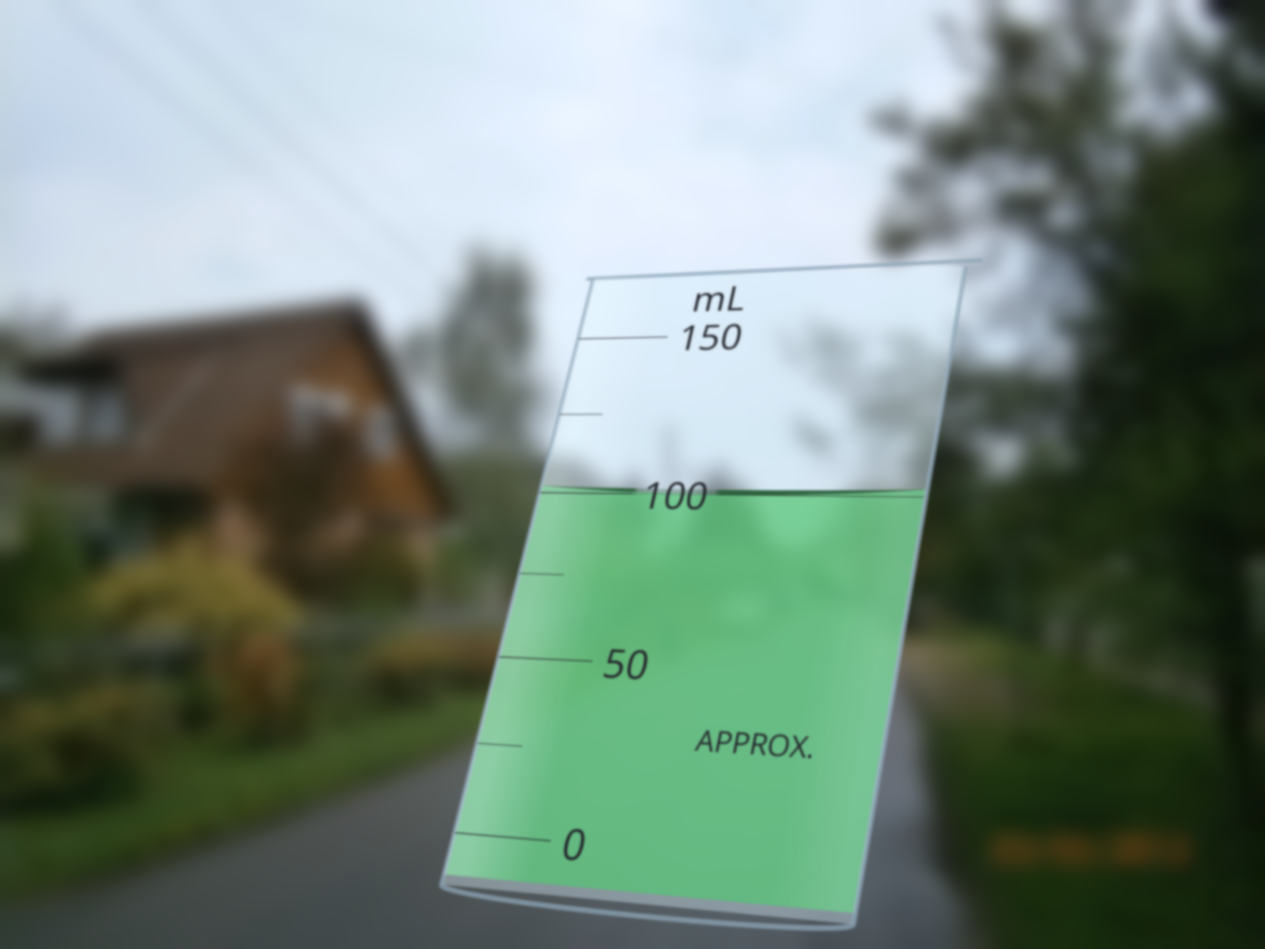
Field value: 100 mL
